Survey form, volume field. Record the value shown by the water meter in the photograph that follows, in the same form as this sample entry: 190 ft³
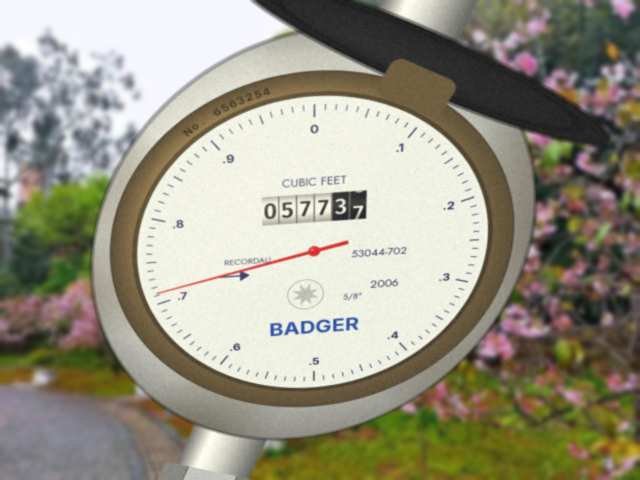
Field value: 57736.71 ft³
